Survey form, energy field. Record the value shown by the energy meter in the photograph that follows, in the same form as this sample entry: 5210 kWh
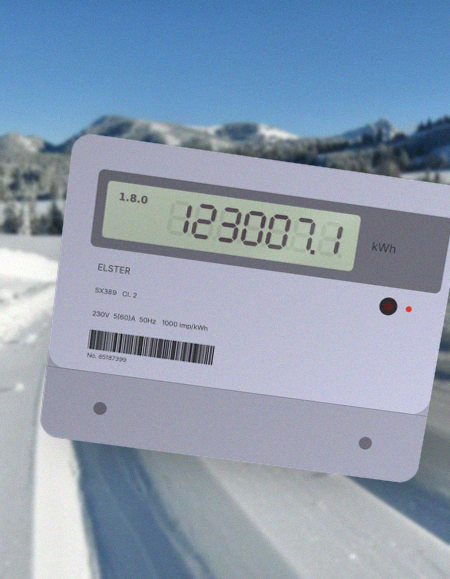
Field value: 123007.1 kWh
